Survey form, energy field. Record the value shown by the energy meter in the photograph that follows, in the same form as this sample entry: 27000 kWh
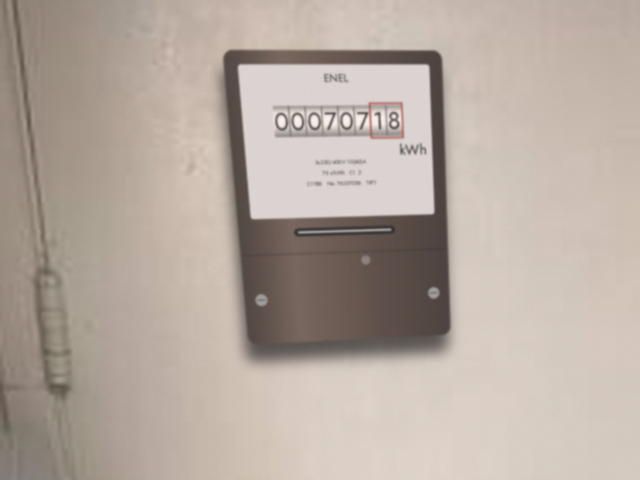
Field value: 707.18 kWh
